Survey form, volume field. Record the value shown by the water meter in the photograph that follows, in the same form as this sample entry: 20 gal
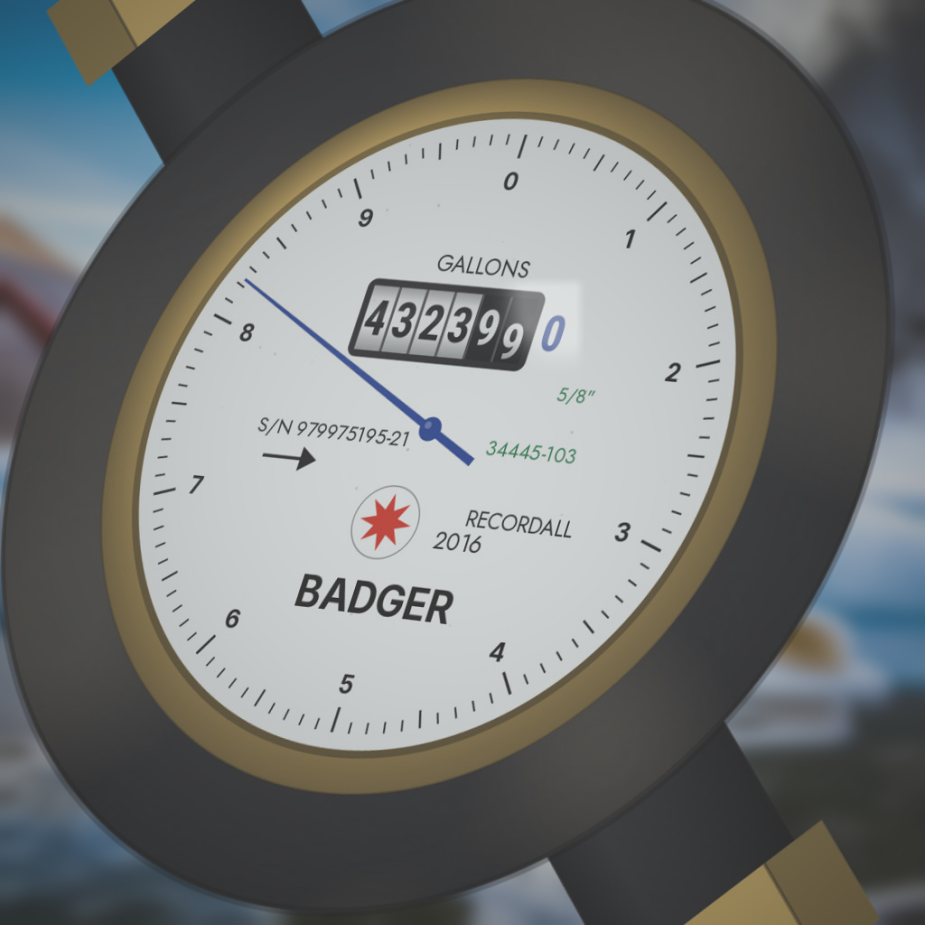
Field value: 4323988.2 gal
